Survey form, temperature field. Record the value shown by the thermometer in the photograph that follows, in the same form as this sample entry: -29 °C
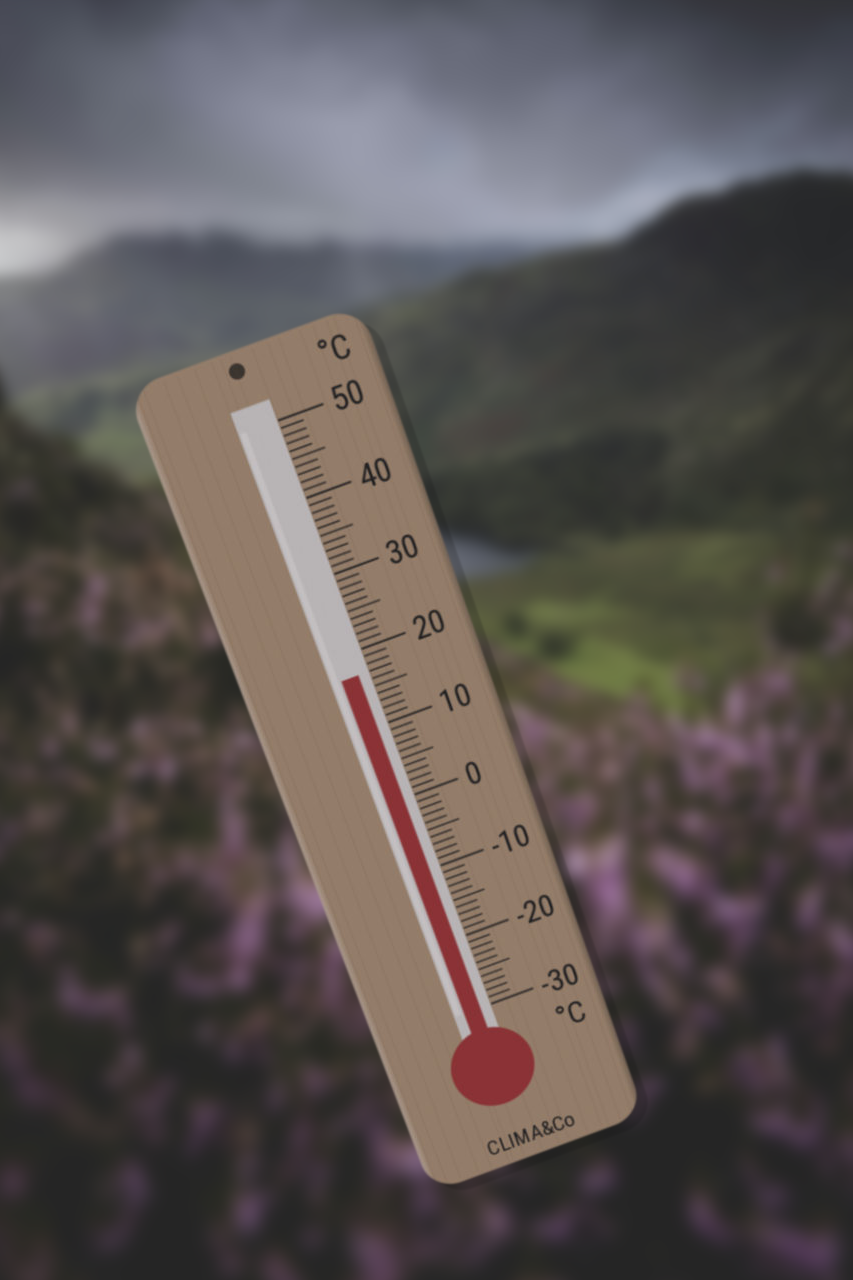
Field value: 17 °C
